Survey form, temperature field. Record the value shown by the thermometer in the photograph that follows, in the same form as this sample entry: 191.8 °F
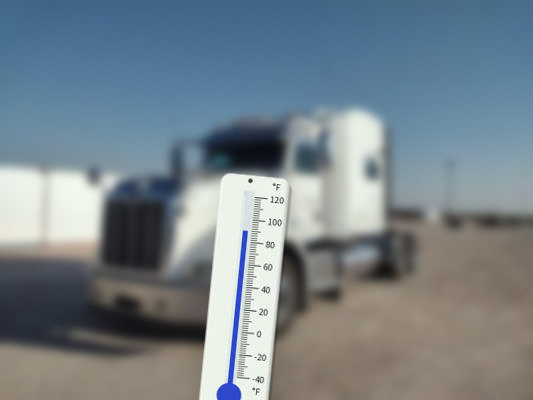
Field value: 90 °F
